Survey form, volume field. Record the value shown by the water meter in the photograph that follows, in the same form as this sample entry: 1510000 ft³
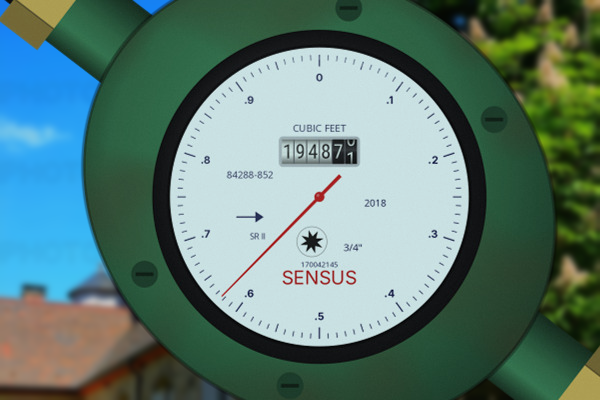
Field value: 194870.62 ft³
